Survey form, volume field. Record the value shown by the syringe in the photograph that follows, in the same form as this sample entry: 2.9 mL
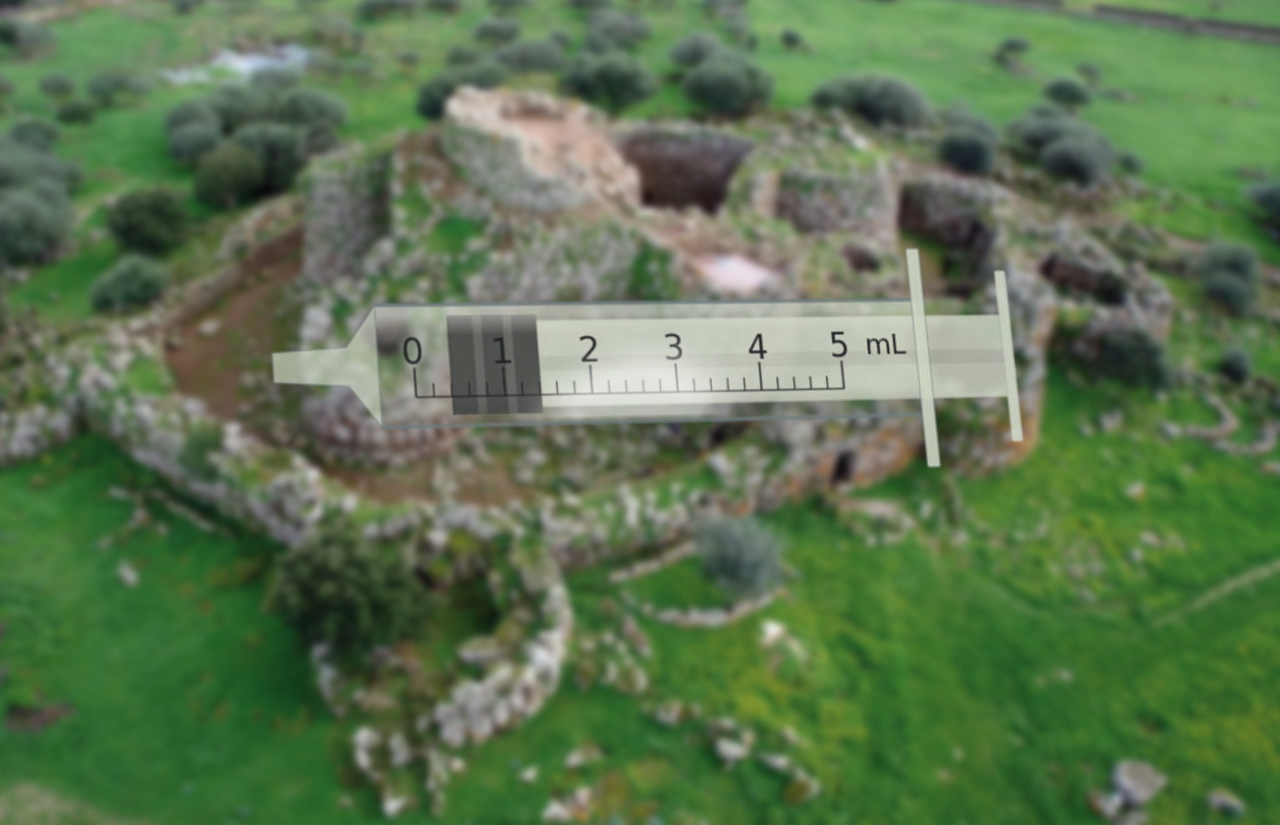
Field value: 0.4 mL
